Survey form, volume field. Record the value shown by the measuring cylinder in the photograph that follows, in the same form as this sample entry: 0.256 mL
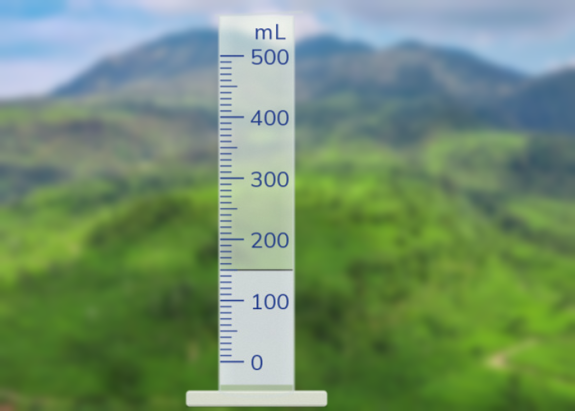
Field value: 150 mL
